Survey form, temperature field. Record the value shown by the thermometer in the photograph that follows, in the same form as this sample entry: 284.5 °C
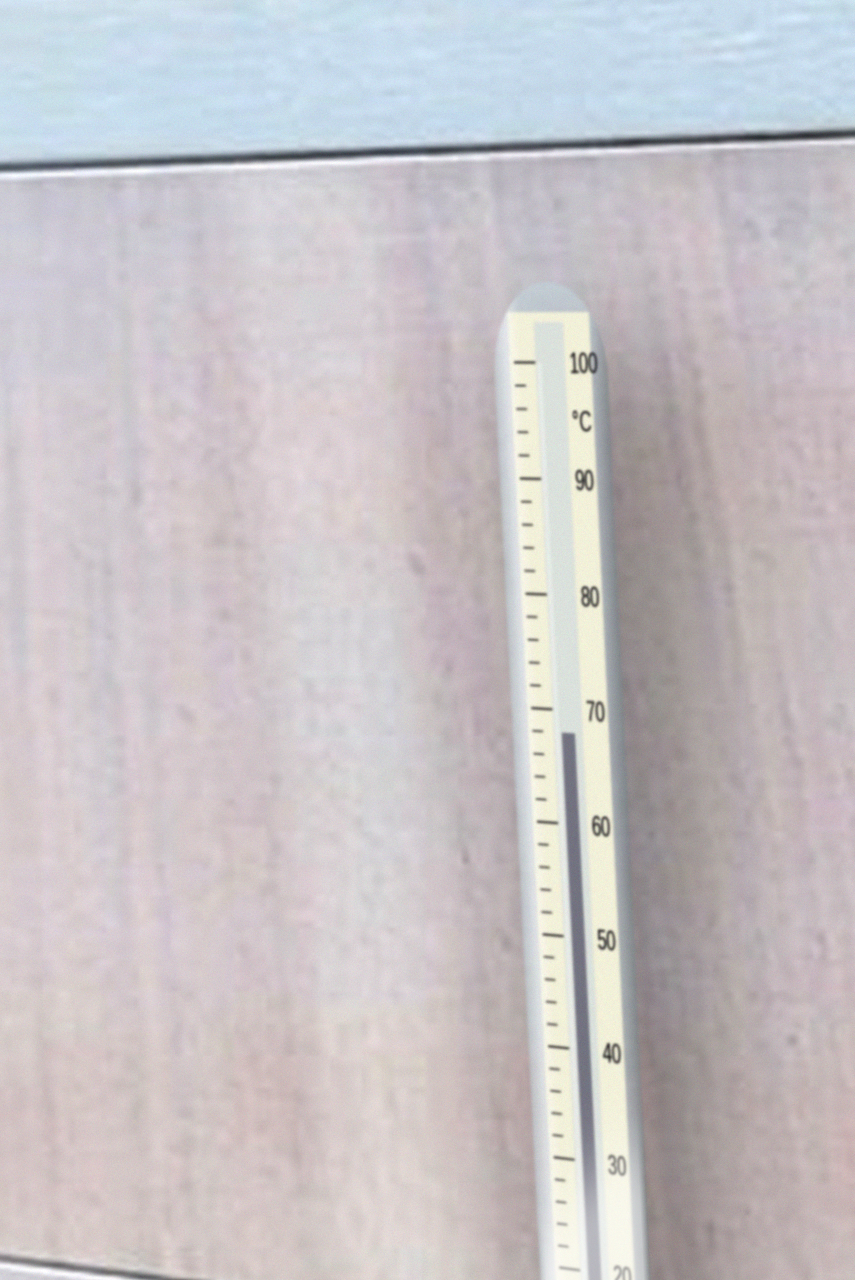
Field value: 68 °C
